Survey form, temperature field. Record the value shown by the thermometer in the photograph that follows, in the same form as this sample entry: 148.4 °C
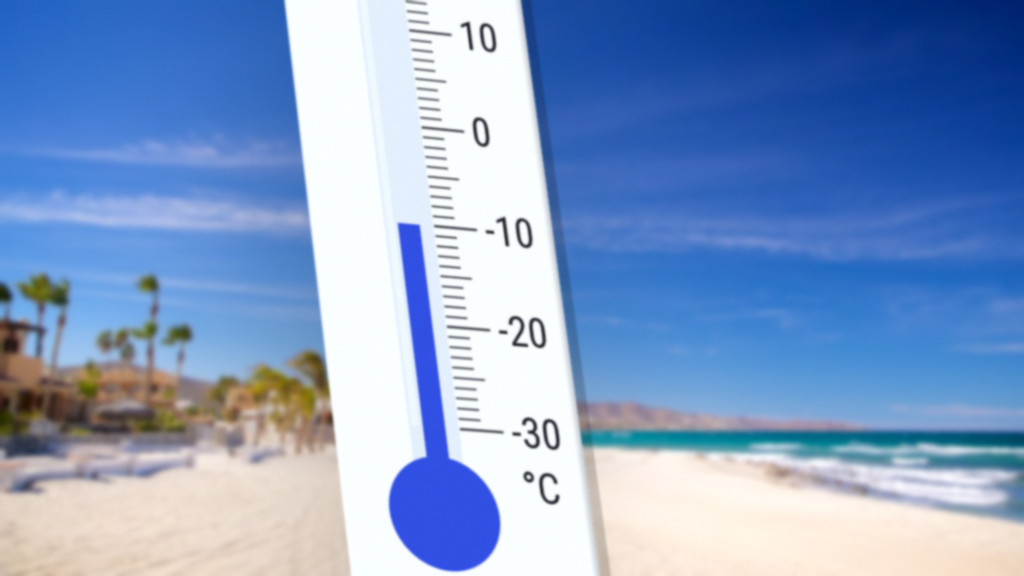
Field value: -10 °C
